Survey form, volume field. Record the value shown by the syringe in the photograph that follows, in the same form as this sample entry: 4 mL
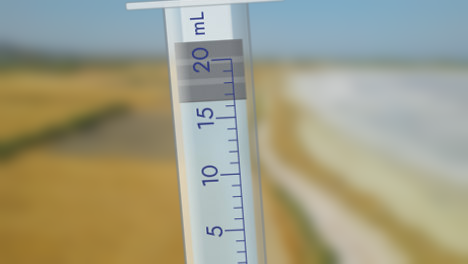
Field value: 16.5 mL
